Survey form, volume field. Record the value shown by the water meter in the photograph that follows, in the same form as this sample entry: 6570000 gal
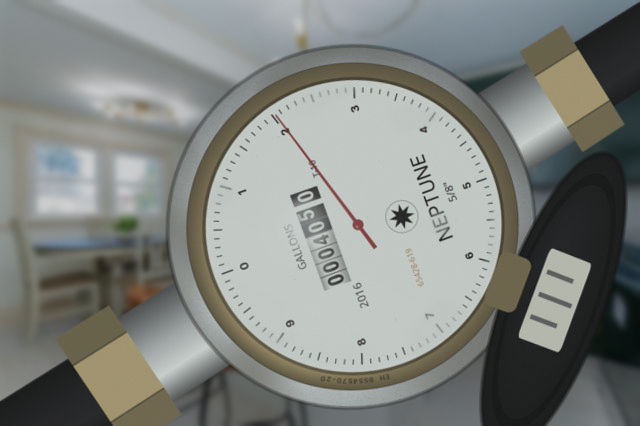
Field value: 4052.0 gal
